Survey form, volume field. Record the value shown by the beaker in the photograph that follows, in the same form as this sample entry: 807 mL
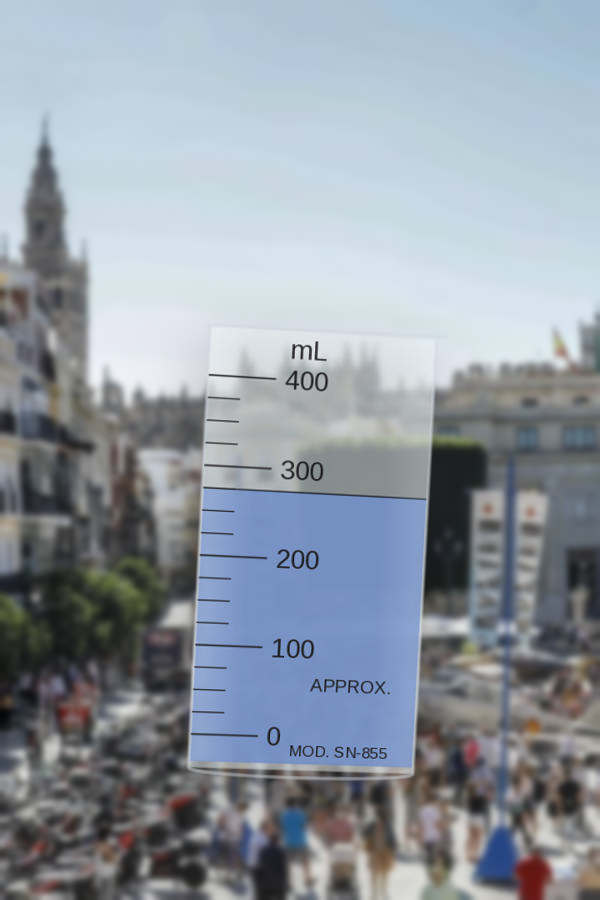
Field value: 275 mL
